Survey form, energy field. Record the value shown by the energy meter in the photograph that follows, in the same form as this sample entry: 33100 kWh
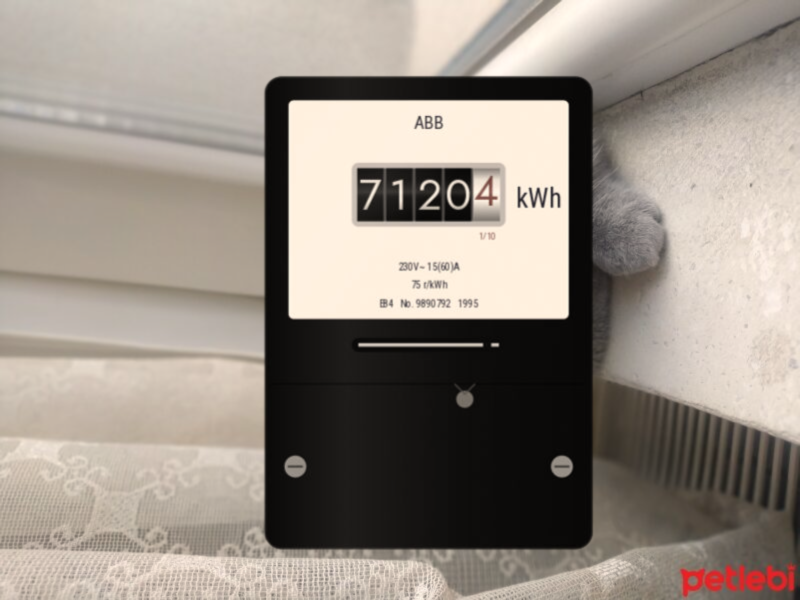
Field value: 7120.4 kWh
